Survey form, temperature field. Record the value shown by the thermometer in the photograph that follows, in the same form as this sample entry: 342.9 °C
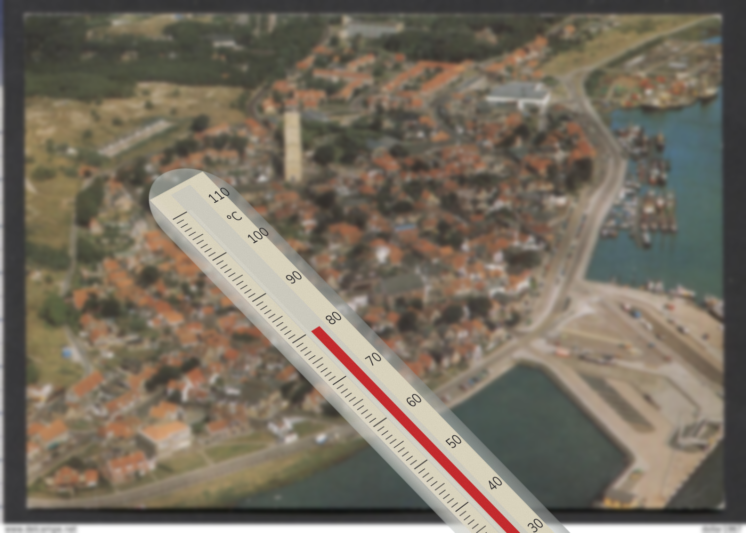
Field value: 80 °C
